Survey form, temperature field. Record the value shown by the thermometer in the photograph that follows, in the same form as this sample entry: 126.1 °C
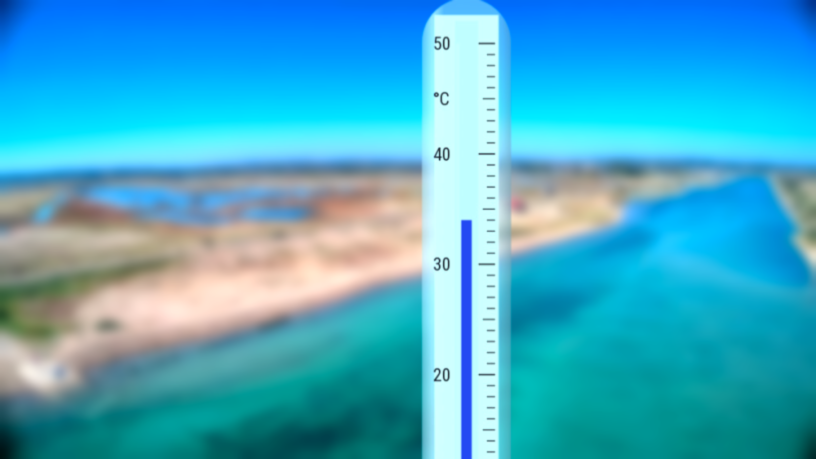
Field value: 34 °C
